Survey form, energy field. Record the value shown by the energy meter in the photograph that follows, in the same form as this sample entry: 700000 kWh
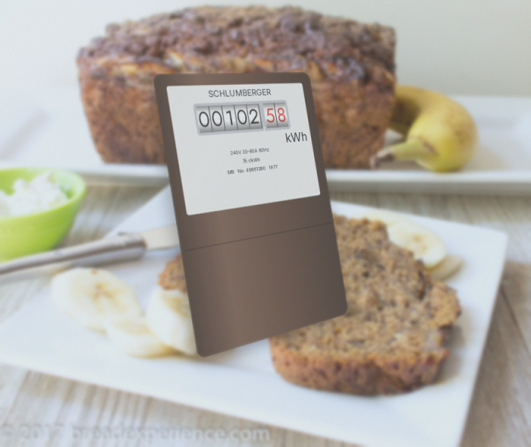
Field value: 102.58 kWh
